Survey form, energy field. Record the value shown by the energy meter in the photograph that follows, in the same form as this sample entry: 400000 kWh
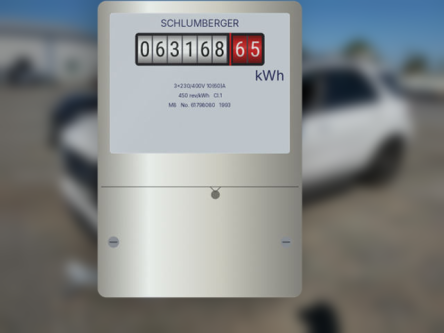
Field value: 63168.65 kWh
